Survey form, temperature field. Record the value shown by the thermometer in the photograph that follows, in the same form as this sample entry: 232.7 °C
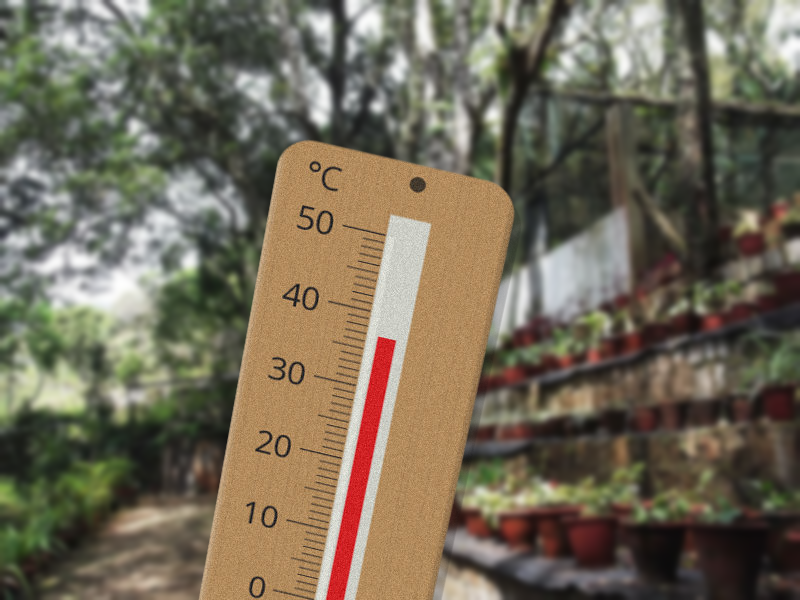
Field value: 37 °C
